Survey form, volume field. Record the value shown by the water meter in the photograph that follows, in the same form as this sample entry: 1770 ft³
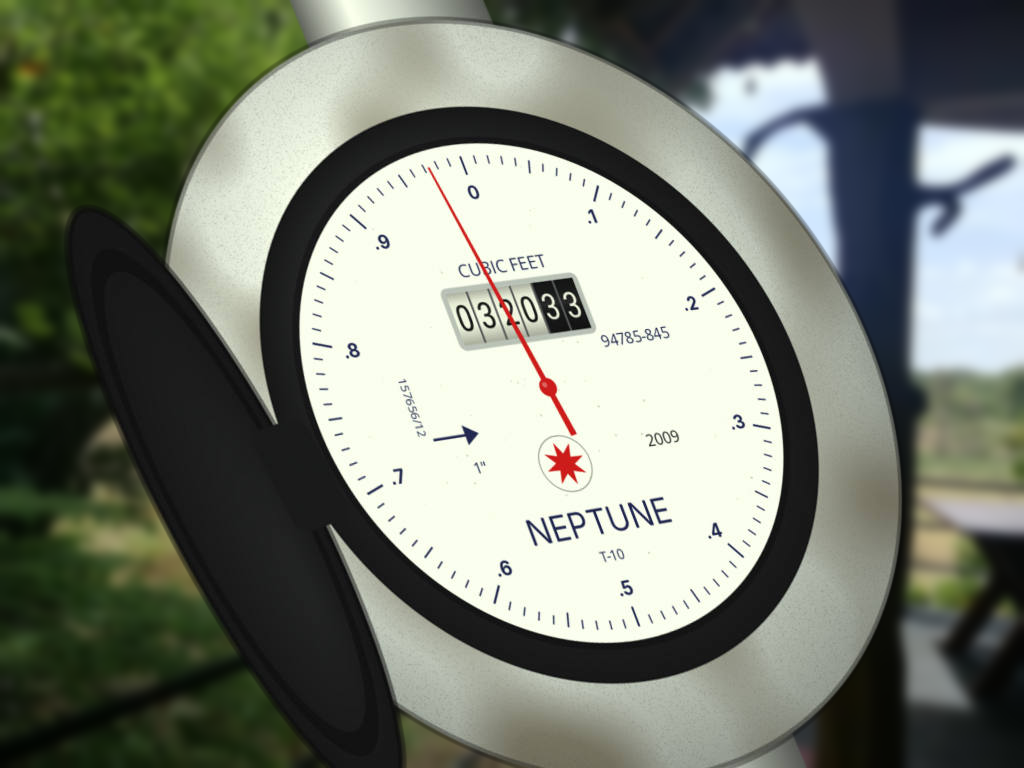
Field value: 32032.97 ft³
